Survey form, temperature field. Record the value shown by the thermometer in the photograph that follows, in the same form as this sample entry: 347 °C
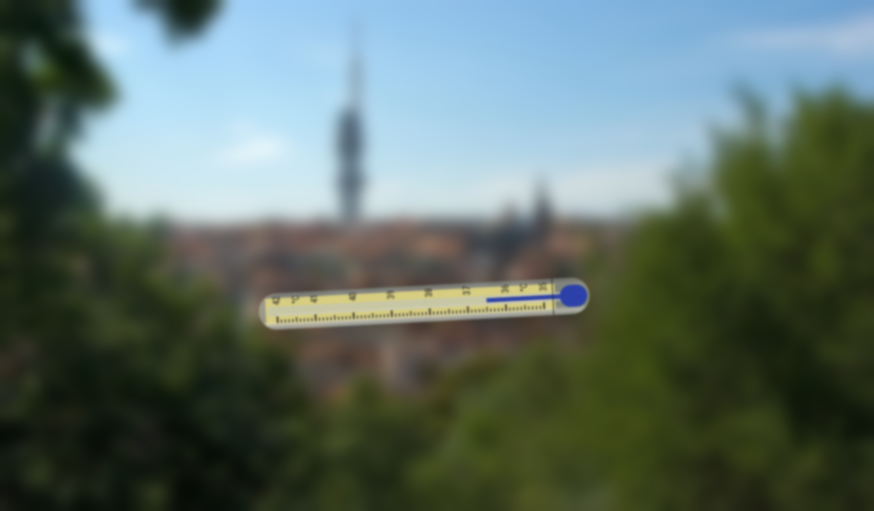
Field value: 36.5 °C
